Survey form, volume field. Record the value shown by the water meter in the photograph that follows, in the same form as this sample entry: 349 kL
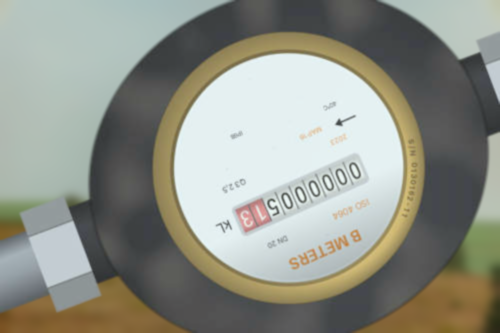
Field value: 5.13 kL
